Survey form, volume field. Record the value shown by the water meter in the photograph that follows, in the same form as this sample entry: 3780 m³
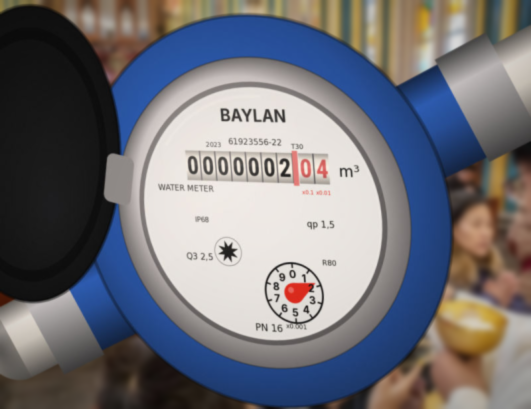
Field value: 2.041 m³
